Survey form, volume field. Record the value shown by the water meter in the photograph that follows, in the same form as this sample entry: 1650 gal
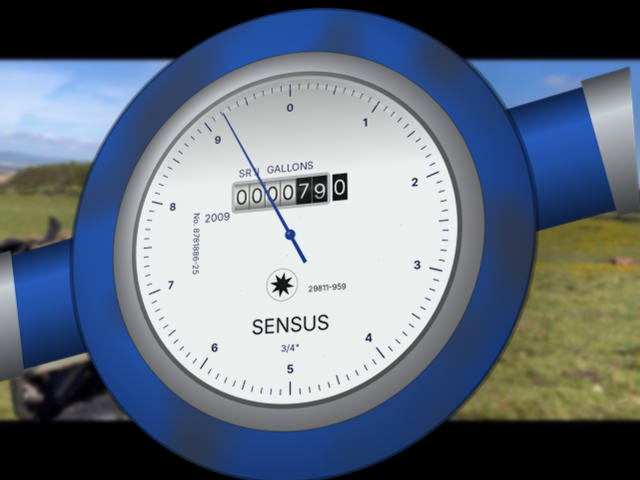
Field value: 789.2 gal
